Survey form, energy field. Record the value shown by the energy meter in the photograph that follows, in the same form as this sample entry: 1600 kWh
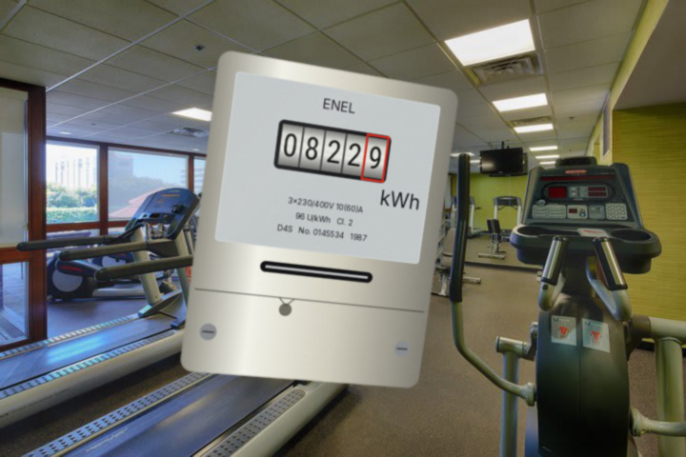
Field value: 822.9 kWh
